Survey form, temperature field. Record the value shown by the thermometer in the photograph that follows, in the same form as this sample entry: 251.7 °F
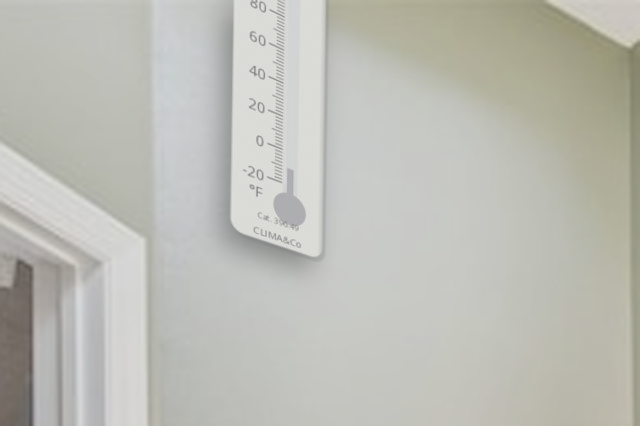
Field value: -10 °F
